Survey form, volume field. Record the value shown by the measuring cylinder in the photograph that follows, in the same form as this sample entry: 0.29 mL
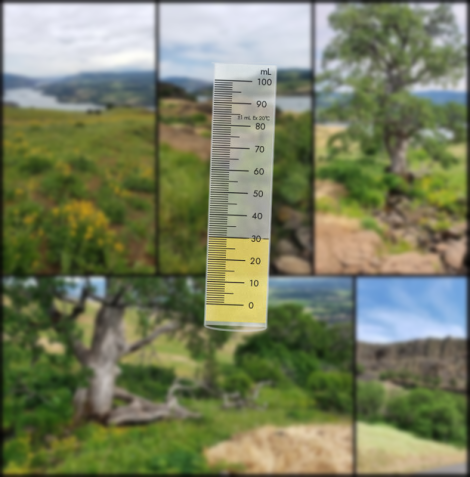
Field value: 30 mL
